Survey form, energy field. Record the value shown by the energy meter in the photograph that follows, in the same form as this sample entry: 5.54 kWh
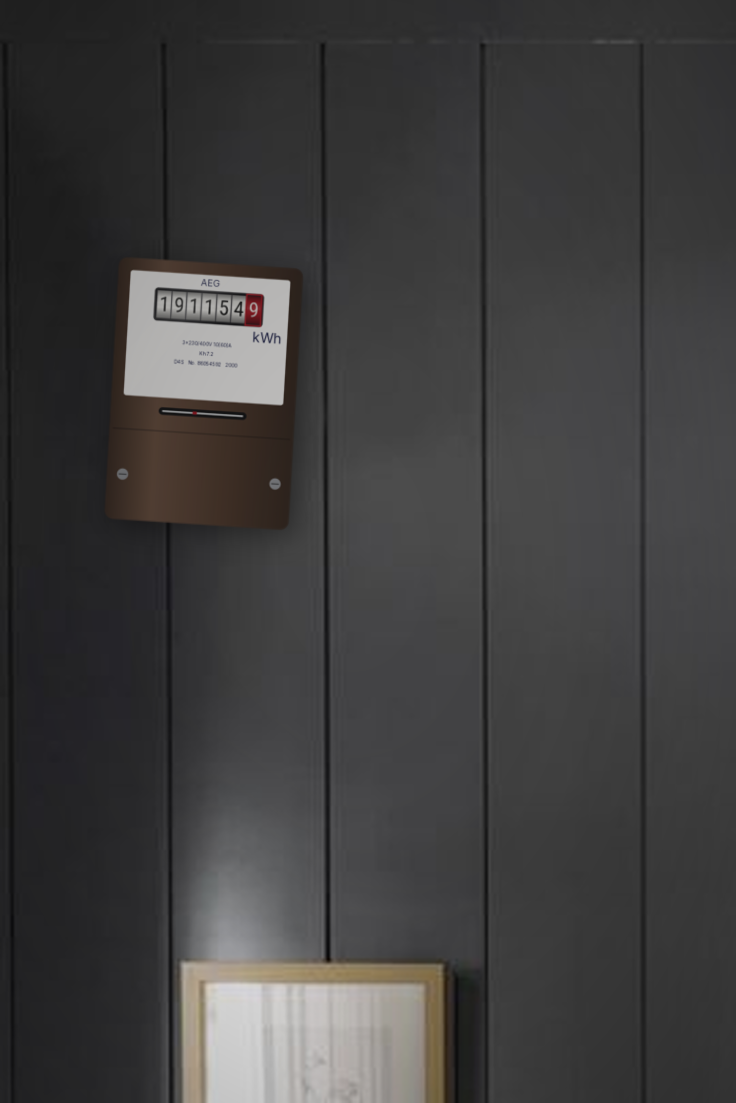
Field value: 191154.9 kWh
